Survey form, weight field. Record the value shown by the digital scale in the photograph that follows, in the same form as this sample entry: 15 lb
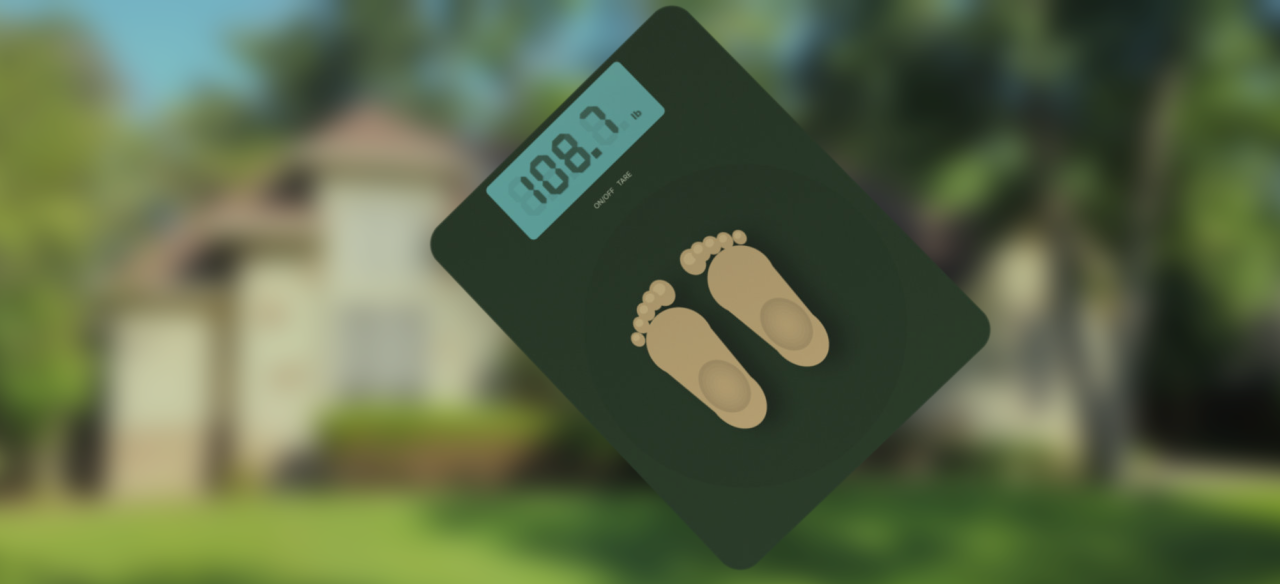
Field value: 108.7 lb
